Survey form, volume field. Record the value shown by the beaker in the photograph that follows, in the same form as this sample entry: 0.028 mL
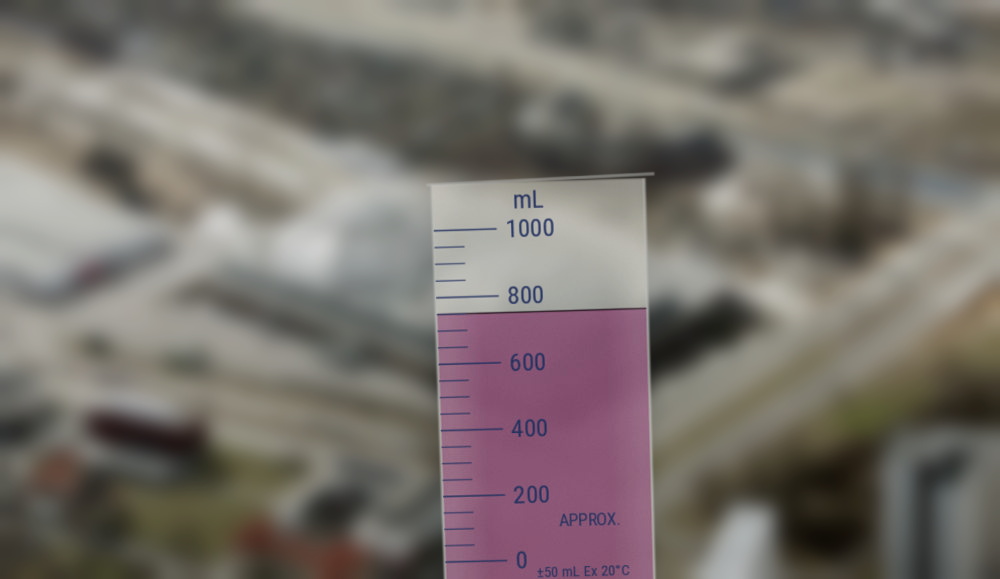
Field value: 750 mL
